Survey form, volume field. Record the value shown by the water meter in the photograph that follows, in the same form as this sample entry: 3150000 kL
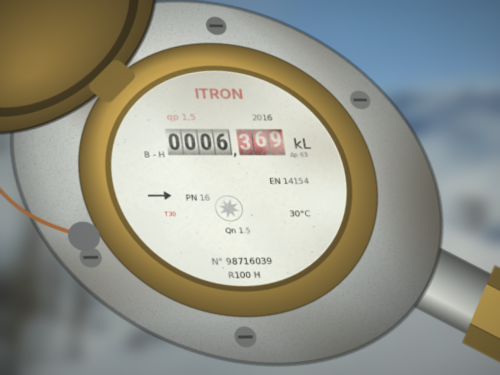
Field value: 6.369 kL
